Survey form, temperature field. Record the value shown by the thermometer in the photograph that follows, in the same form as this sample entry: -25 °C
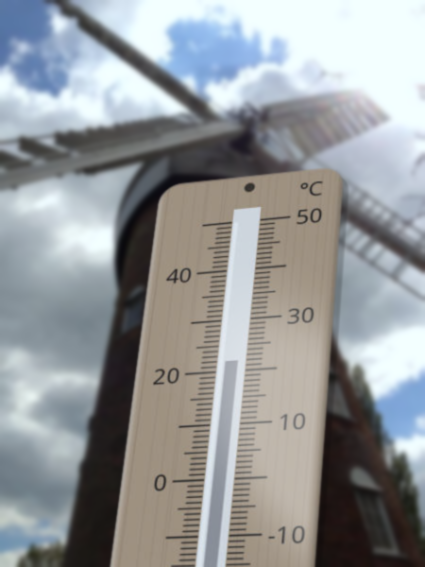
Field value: 22 °C
